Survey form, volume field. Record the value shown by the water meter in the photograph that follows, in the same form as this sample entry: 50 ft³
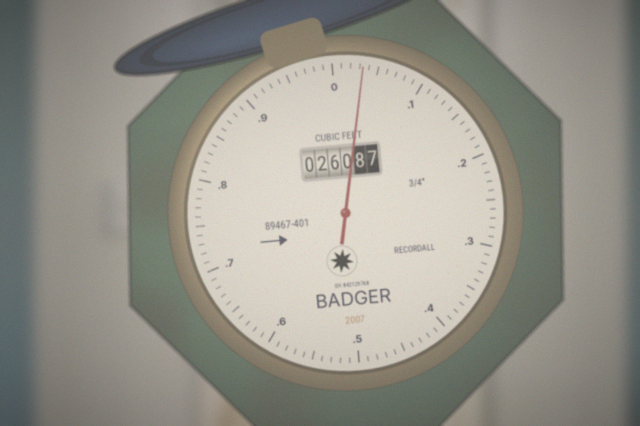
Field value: 26087.03 ft³
